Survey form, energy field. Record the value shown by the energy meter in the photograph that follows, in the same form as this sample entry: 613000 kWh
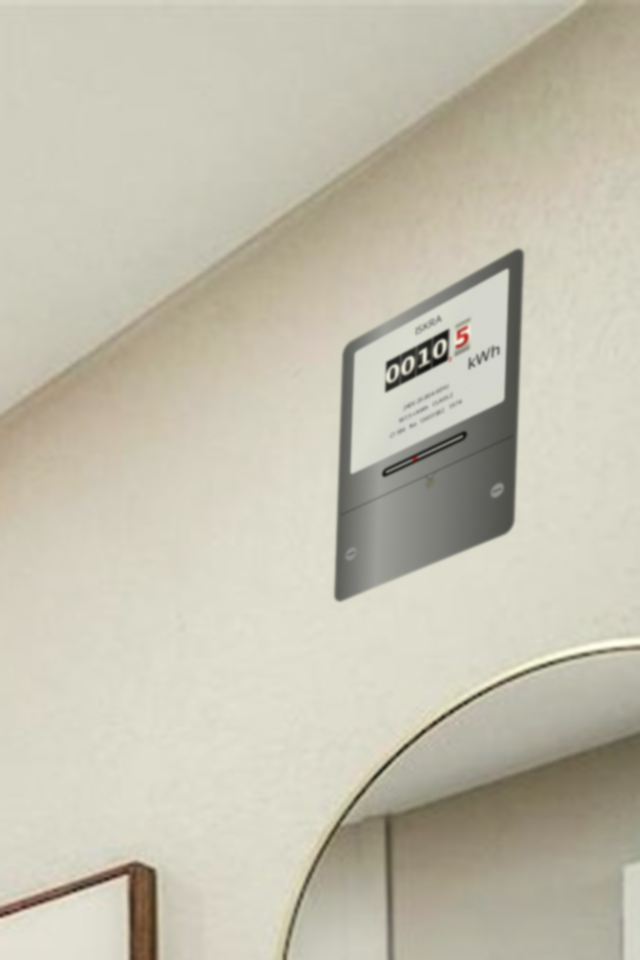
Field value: 10.5 kWh
